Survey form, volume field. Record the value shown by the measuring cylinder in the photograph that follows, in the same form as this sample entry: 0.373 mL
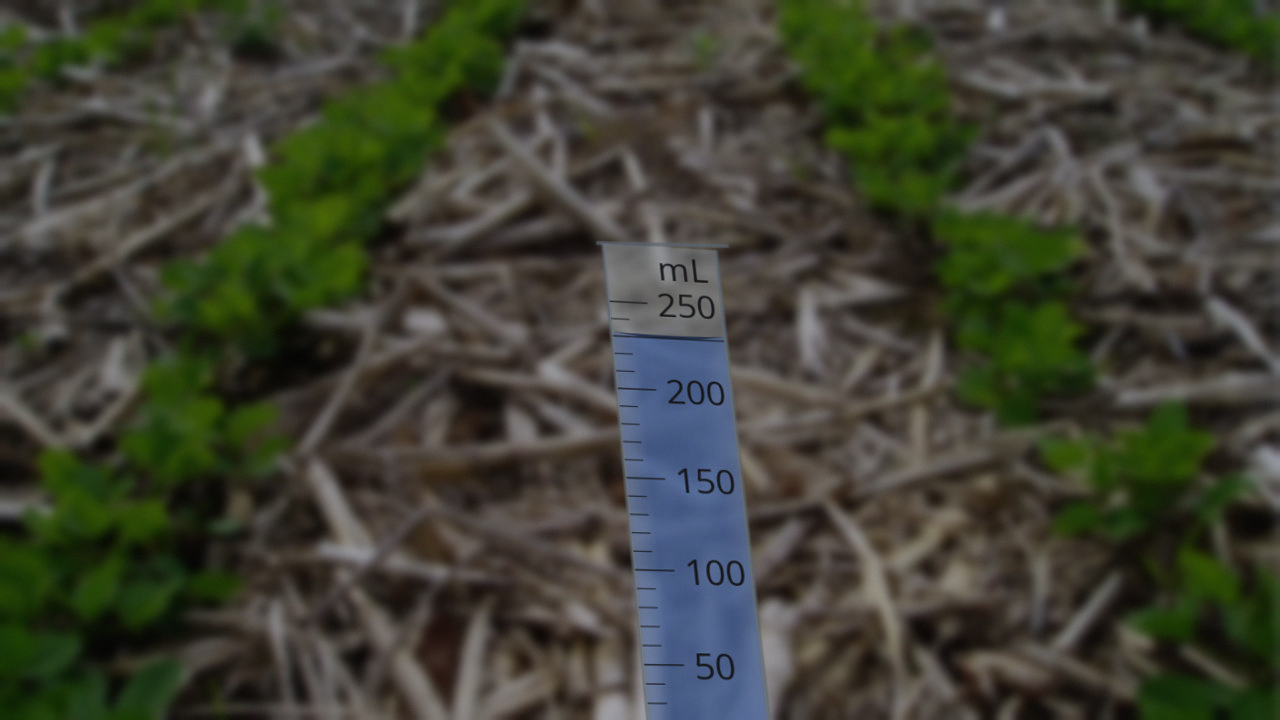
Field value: 230 mL
